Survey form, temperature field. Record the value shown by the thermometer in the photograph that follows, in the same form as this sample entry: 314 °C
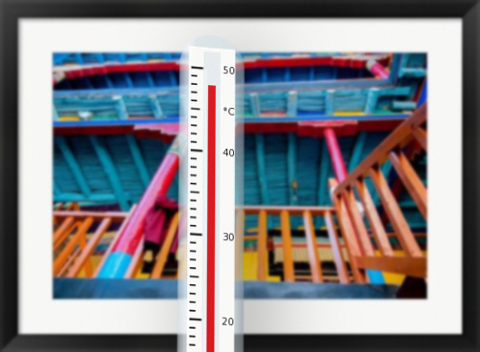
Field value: 48 °C
